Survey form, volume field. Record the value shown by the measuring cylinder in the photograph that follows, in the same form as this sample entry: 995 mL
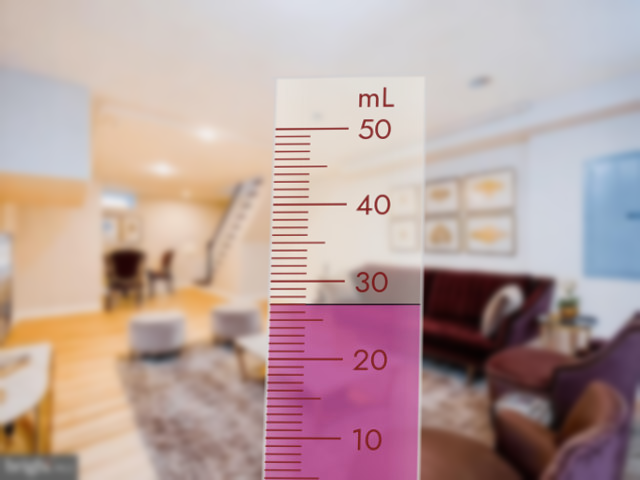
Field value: 27 mL
